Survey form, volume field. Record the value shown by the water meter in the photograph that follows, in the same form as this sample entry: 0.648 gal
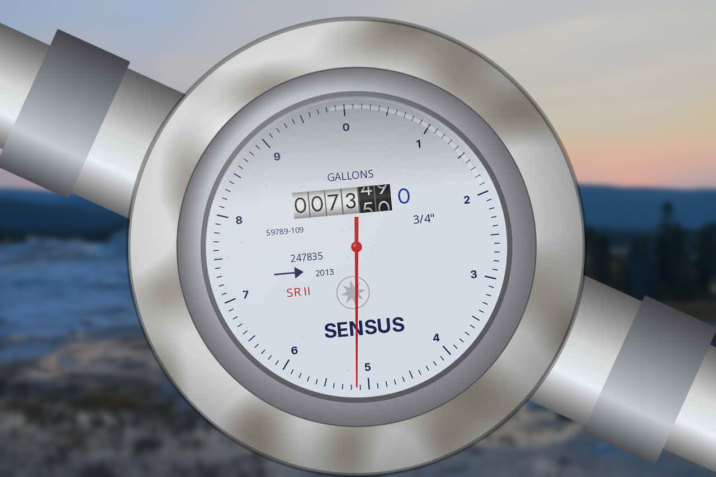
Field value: 73495.1 gal
